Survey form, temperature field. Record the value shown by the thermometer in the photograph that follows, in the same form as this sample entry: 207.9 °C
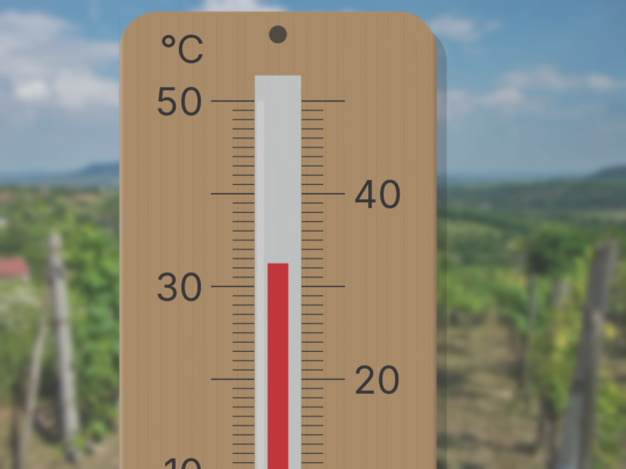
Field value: 32.5 °C
